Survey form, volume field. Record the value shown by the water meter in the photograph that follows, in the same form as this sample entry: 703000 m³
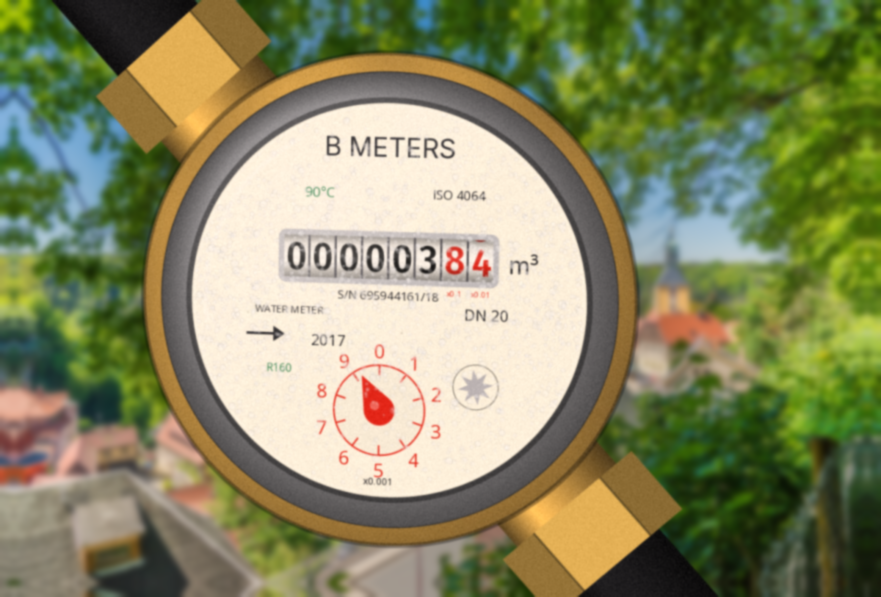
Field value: 3.839 m³
